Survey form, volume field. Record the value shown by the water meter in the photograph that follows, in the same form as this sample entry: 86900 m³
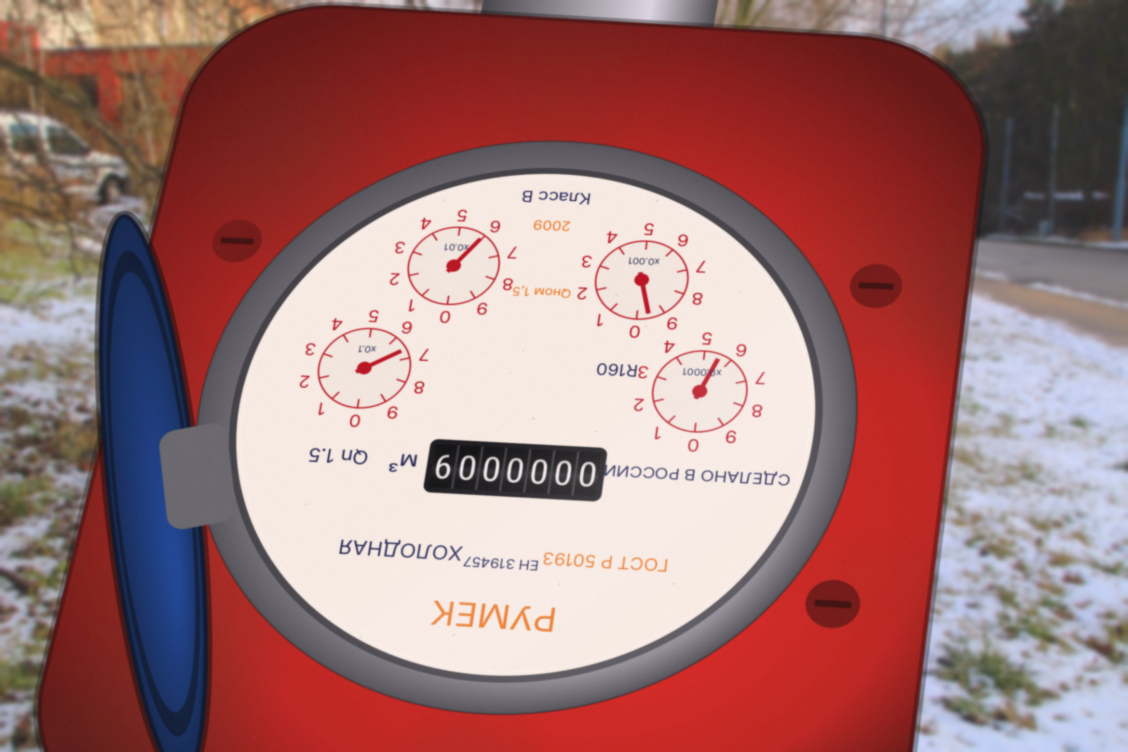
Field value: 9.6595 m³
